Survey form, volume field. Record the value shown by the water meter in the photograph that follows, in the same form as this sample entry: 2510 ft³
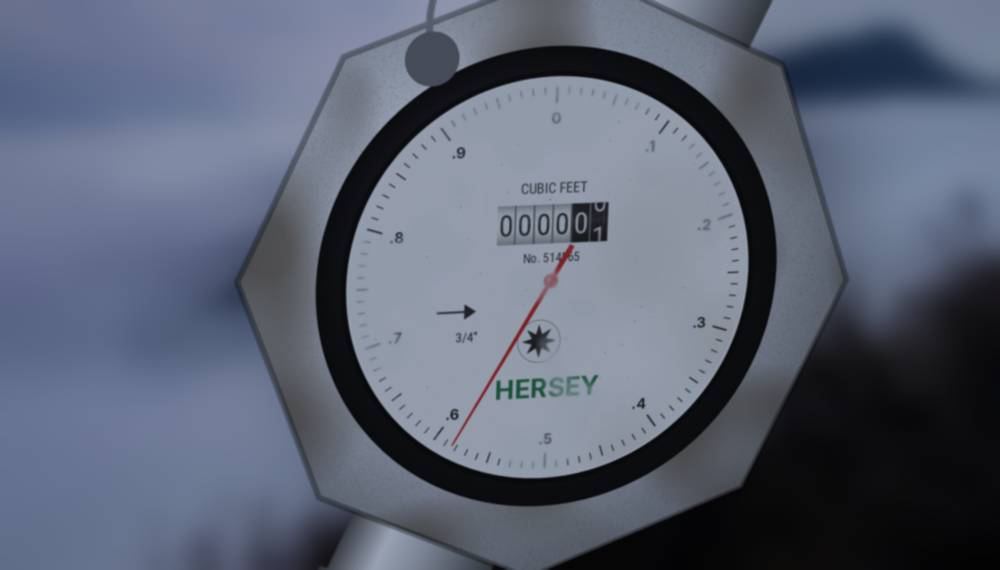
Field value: 0.58 ft³
